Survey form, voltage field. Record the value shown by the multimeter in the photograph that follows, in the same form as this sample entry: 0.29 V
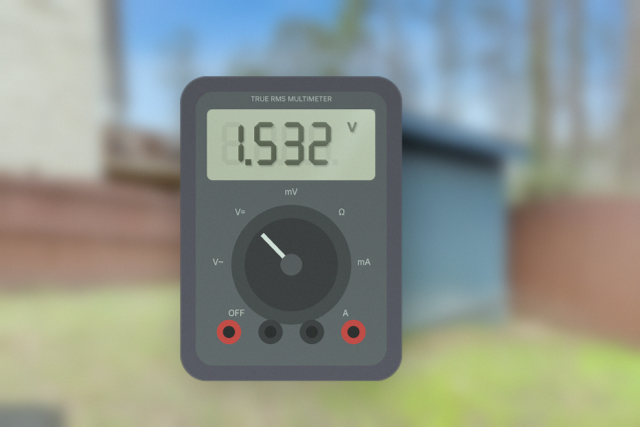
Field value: 1.532 V
